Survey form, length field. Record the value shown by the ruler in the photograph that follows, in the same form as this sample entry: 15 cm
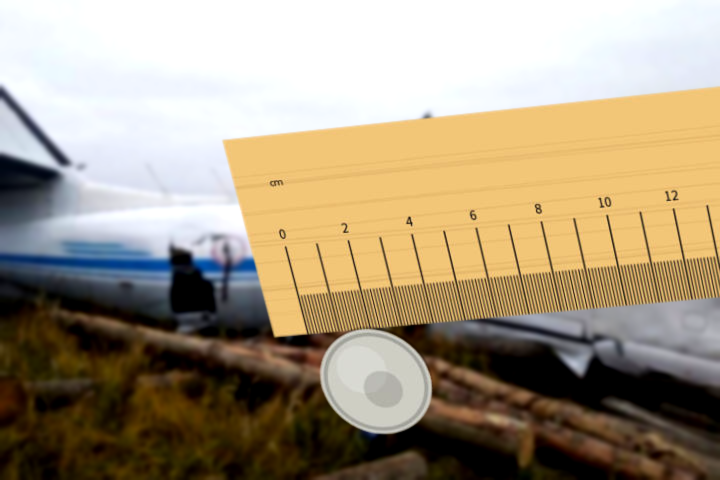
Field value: 3.5 cm
